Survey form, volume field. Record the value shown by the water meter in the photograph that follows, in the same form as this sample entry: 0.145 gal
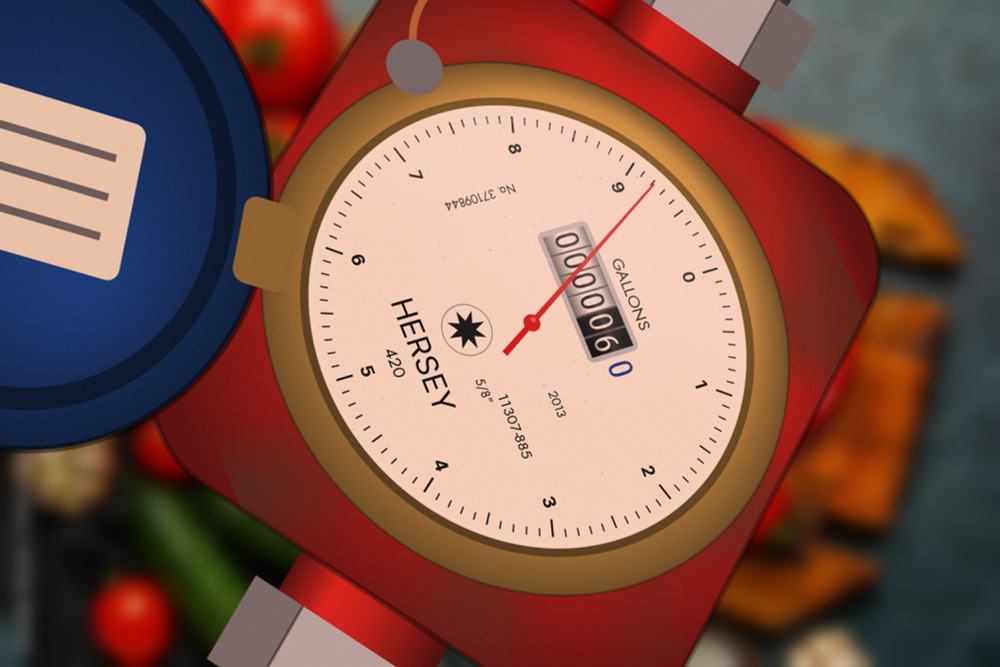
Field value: 59.2 gal
